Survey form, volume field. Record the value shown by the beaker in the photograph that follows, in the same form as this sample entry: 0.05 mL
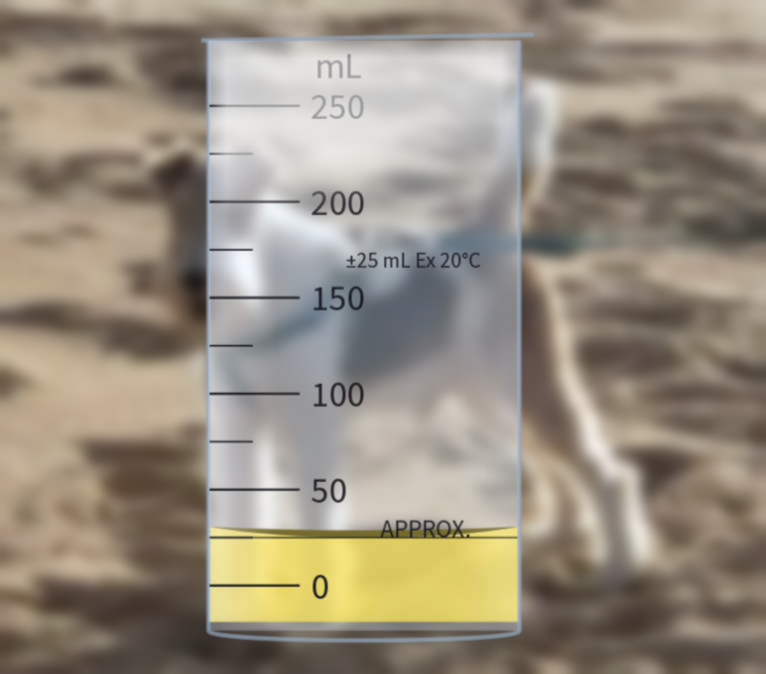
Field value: 25 mL
